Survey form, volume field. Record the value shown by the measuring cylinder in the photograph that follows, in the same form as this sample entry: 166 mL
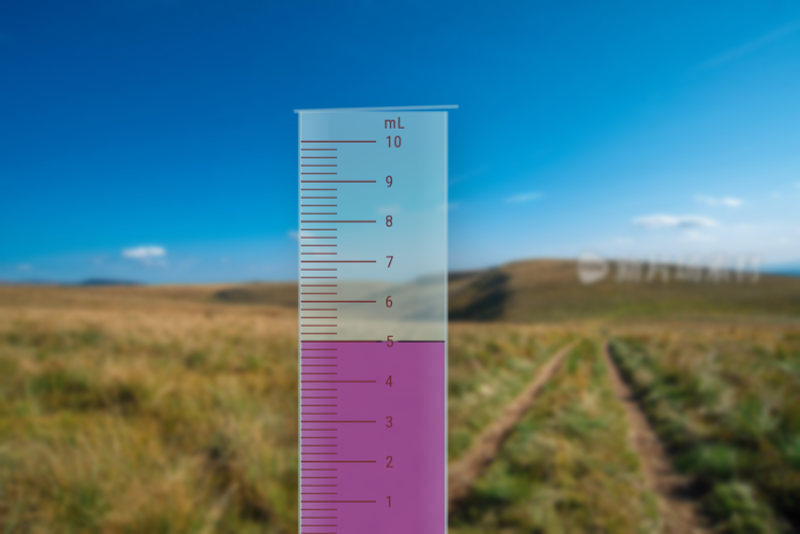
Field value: 5 mL
